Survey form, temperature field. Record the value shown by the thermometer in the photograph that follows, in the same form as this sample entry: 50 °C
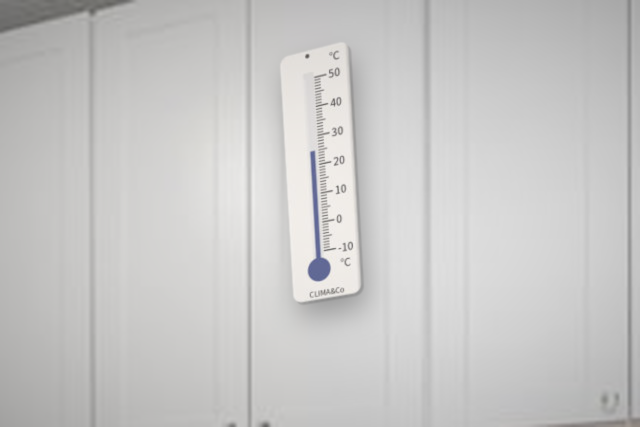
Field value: 25 °C
